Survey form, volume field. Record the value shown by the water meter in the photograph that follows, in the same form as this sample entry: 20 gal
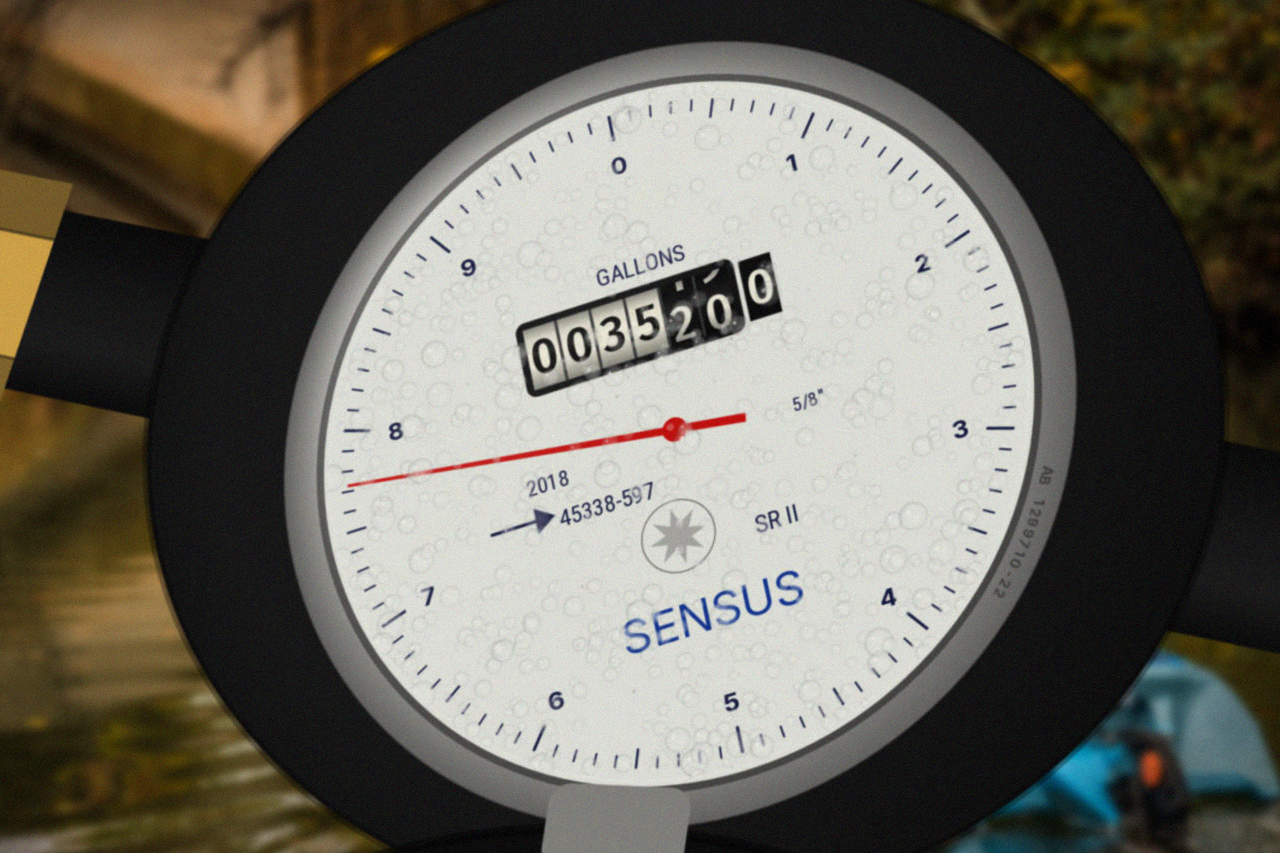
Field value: 35197.7 gal
